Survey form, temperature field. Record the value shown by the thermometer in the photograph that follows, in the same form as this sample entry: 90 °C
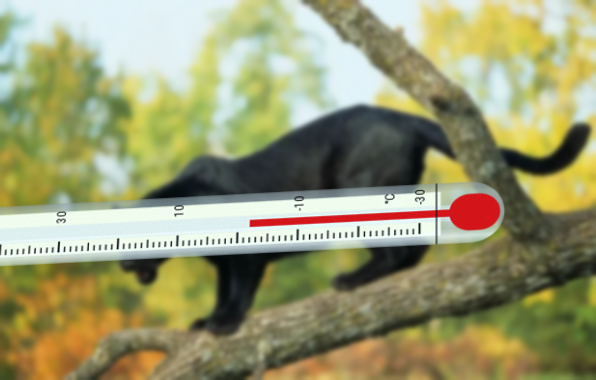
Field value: -2 °C
